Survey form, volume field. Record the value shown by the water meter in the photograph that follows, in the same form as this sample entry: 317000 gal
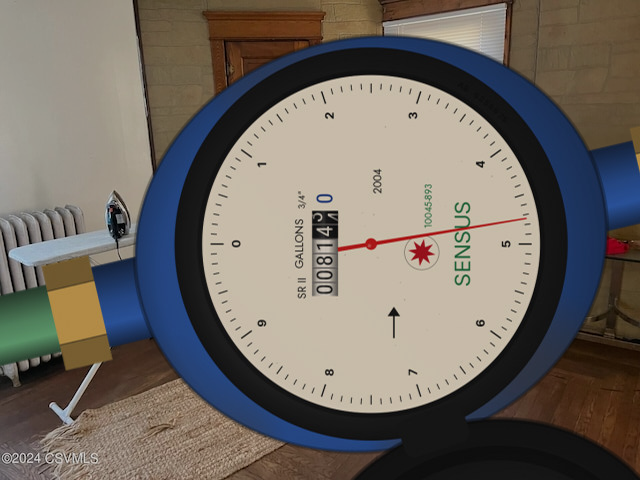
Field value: 81434.7 gal
